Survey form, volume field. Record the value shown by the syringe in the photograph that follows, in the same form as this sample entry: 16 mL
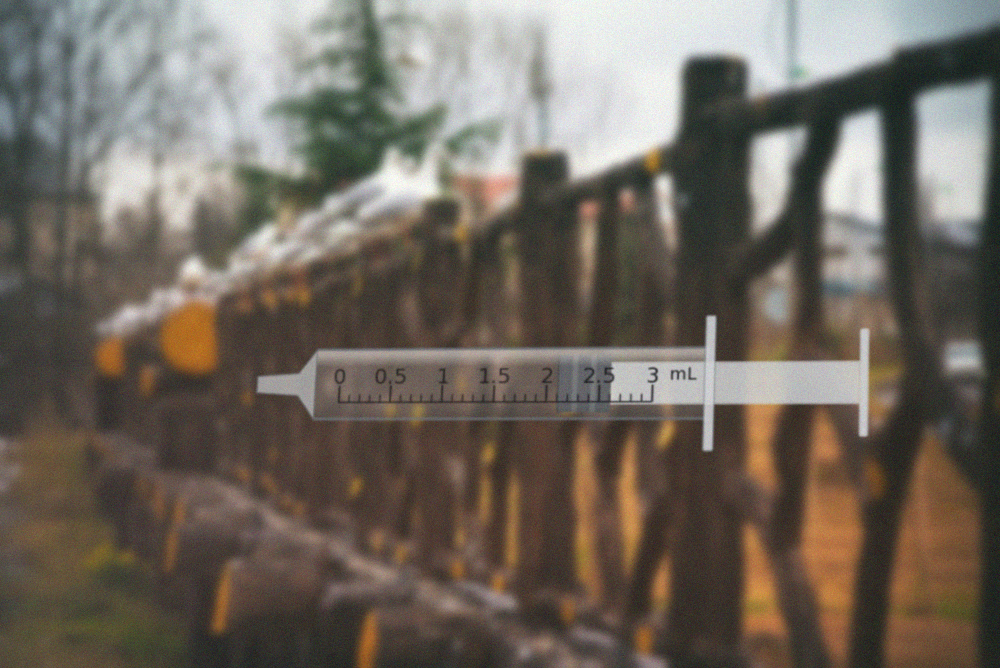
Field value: 2.1 mL
